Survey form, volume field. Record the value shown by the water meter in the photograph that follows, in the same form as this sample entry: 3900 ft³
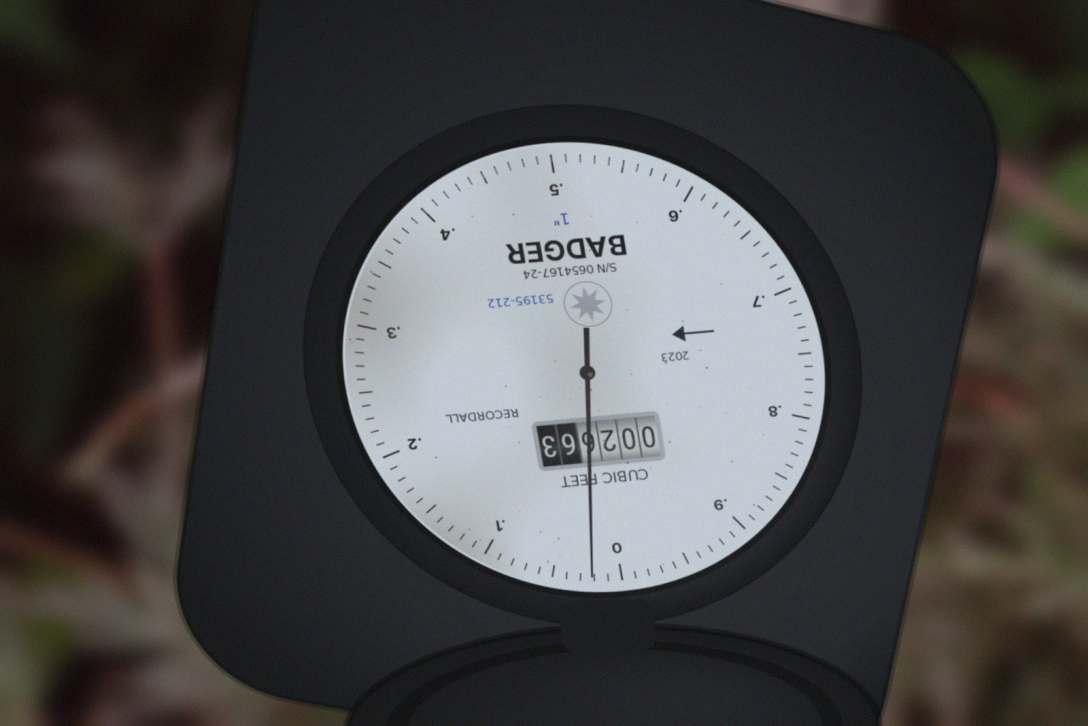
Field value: 2663.02 ft³
